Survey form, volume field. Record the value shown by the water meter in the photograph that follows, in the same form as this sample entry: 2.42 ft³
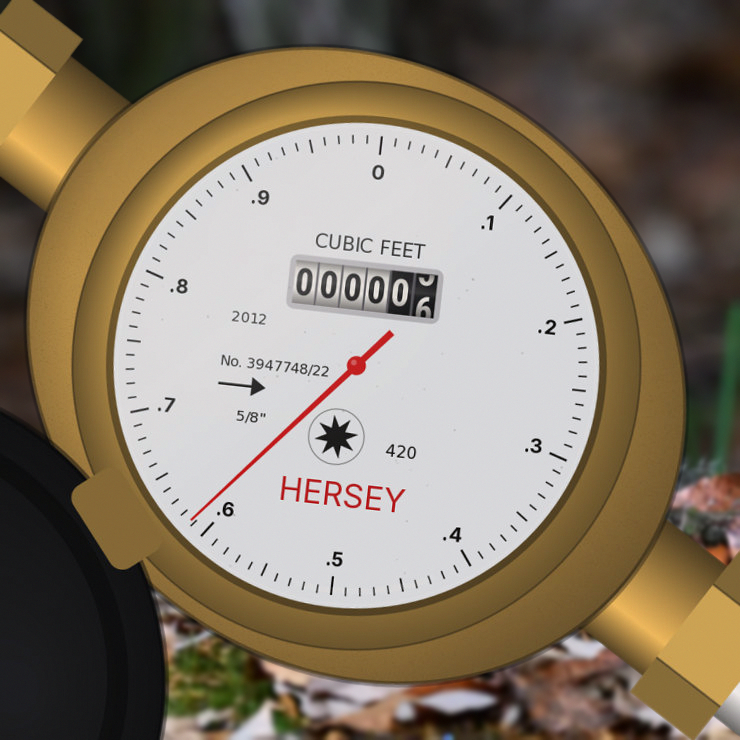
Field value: 5.61 ft³
